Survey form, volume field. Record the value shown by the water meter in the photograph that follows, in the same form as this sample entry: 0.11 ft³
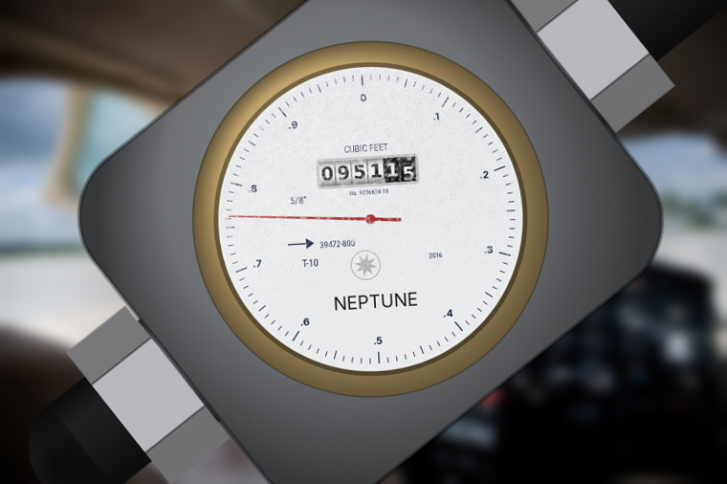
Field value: 95114.76 ft³
